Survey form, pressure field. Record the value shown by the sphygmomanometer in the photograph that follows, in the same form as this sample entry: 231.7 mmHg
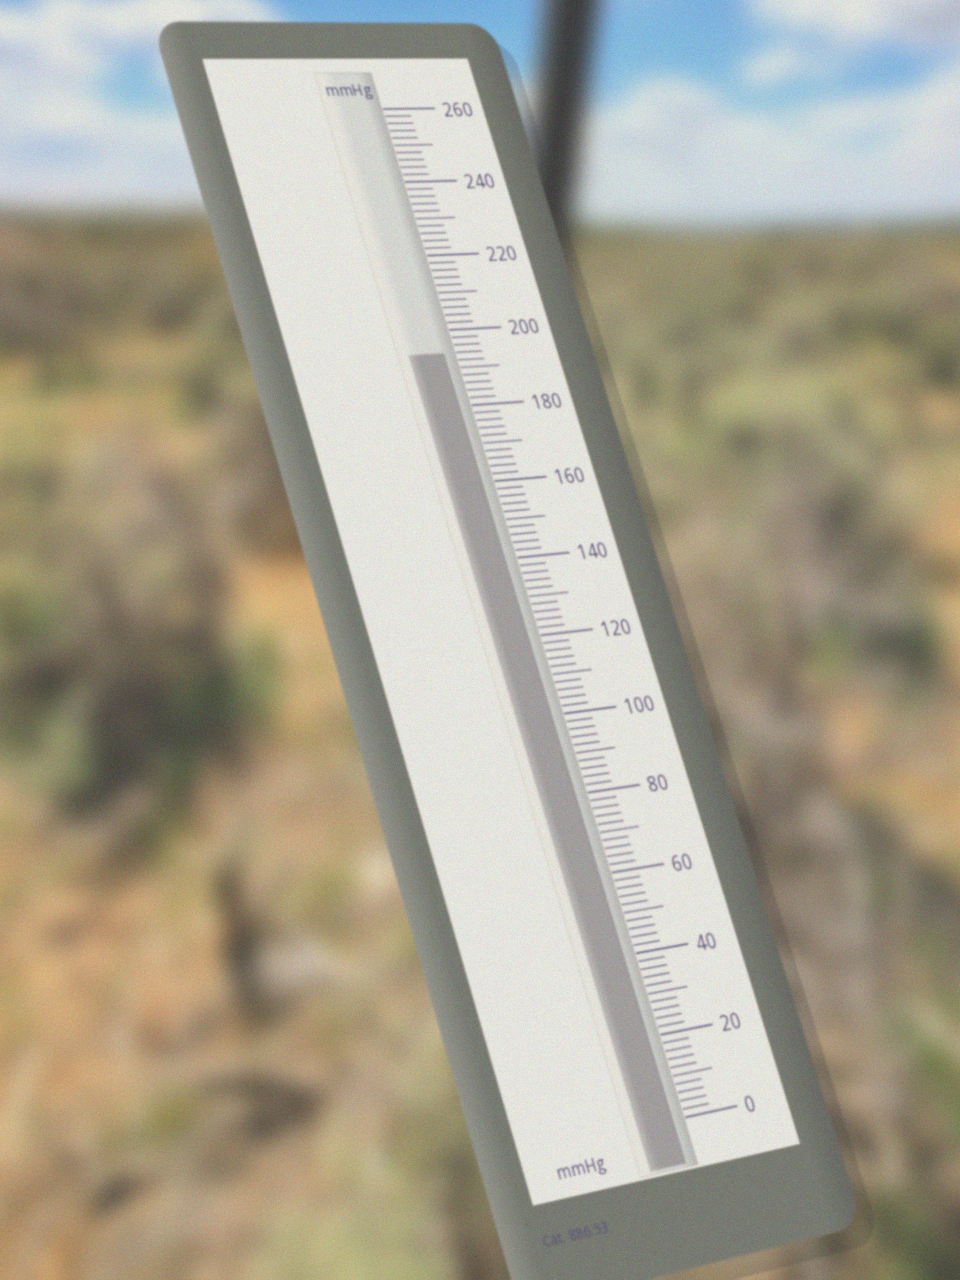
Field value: 194 mmHg
